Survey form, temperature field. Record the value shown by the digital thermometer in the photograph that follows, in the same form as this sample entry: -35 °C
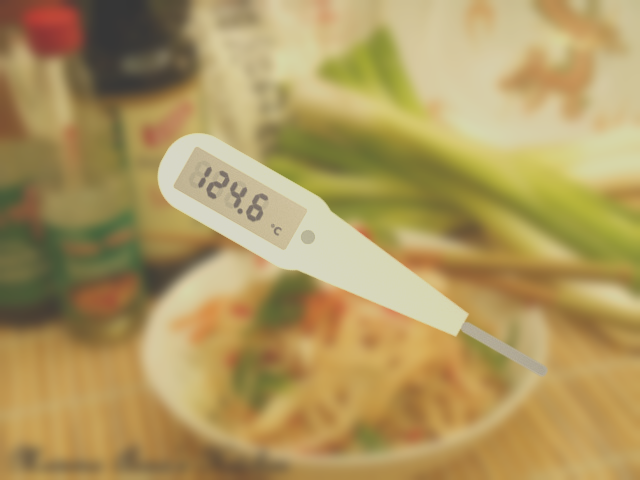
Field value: 124.6 °C
